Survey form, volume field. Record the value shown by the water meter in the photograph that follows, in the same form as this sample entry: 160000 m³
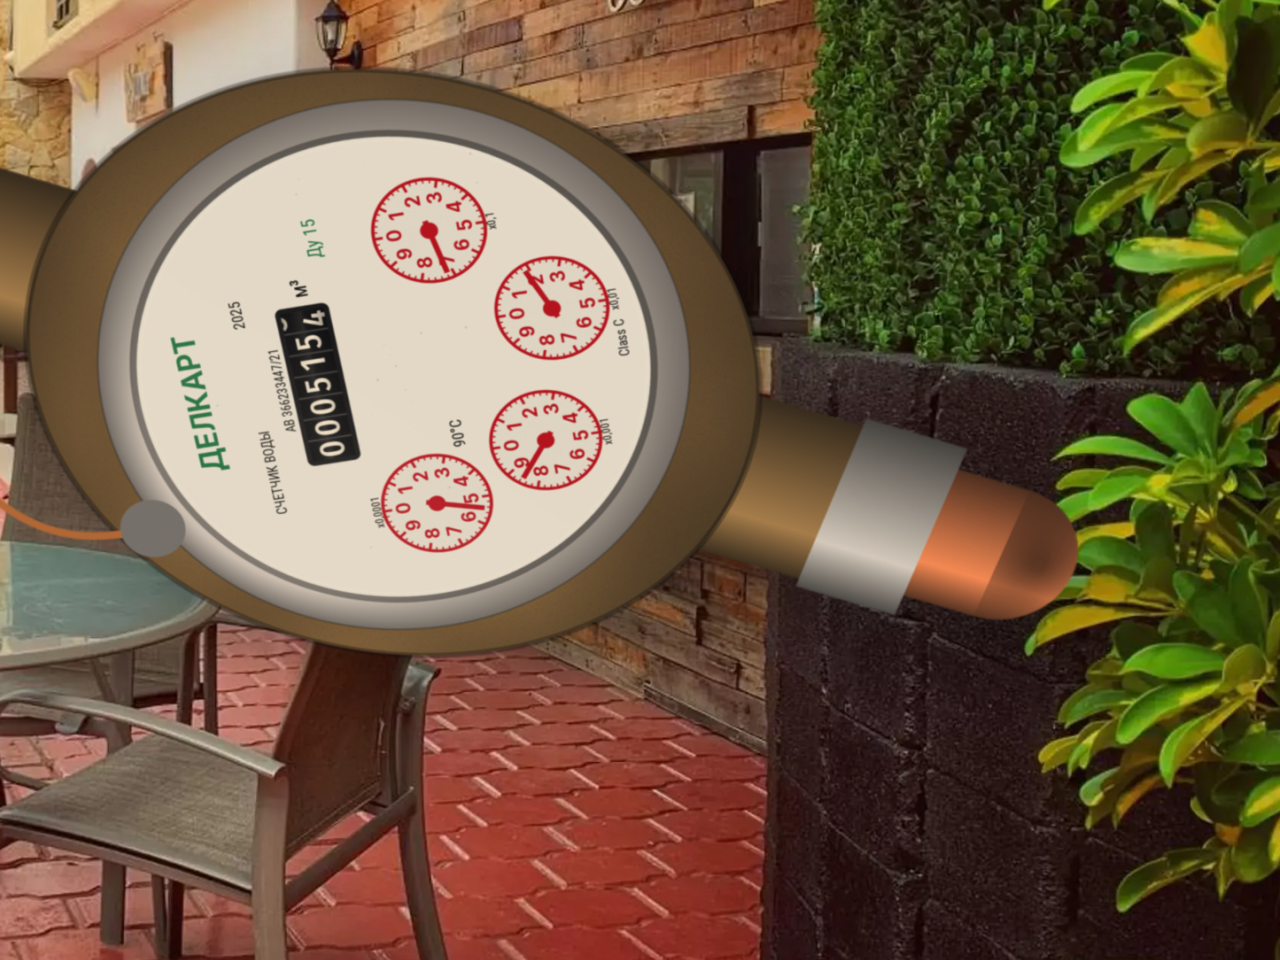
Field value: 5153.7185 m³
